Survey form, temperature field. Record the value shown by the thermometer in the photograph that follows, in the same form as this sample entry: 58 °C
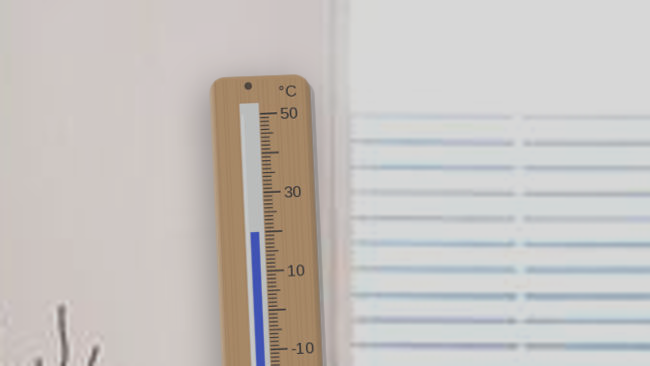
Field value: 20 °C
